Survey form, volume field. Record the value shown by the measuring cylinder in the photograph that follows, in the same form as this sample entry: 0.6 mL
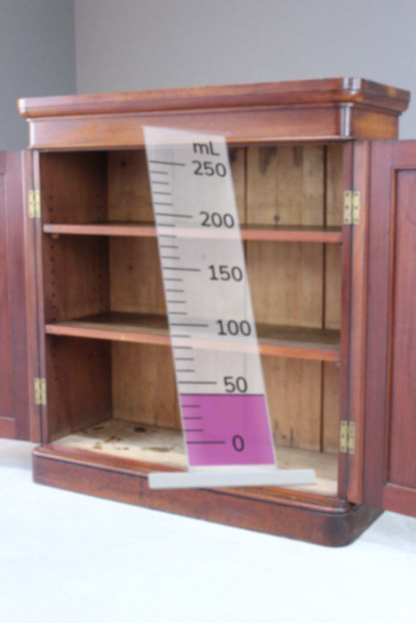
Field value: 40 mL
